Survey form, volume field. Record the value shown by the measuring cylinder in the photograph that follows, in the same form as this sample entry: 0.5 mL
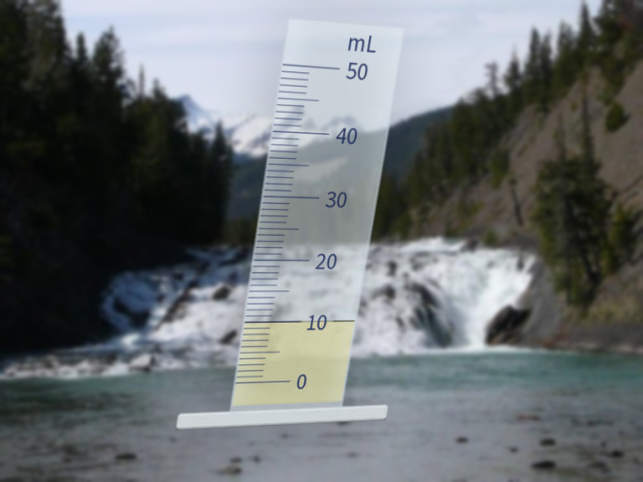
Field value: 10 mL
